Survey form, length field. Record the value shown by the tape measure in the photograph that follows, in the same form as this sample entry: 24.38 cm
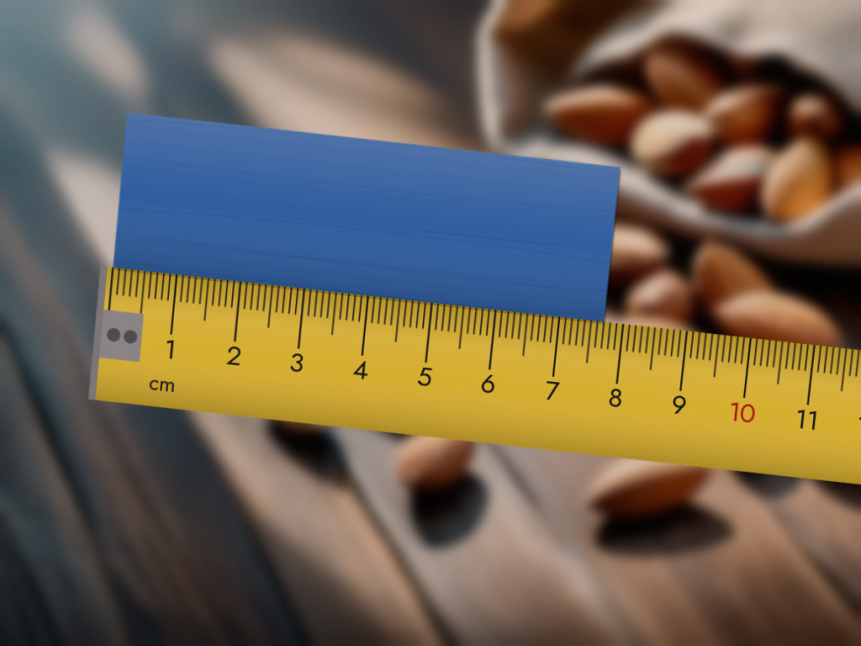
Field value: 7.7 cm
